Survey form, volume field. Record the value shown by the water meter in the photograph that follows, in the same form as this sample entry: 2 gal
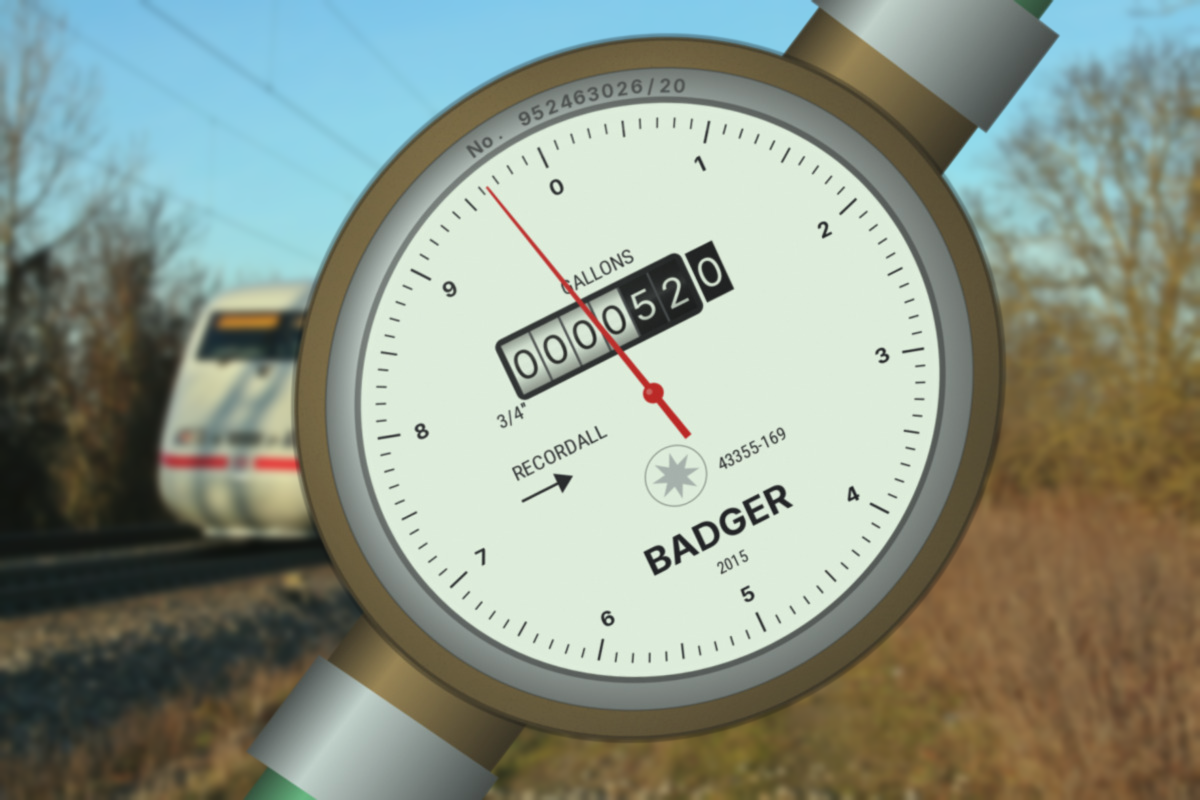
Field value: 519.6 gal
